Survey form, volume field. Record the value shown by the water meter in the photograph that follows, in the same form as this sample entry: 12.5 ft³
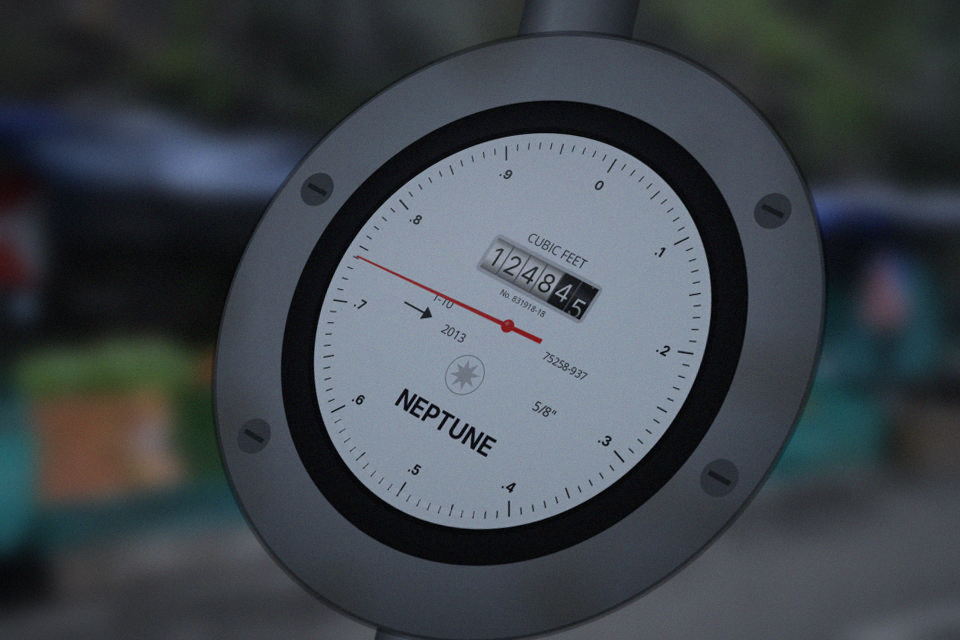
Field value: 124844.74 ft³
